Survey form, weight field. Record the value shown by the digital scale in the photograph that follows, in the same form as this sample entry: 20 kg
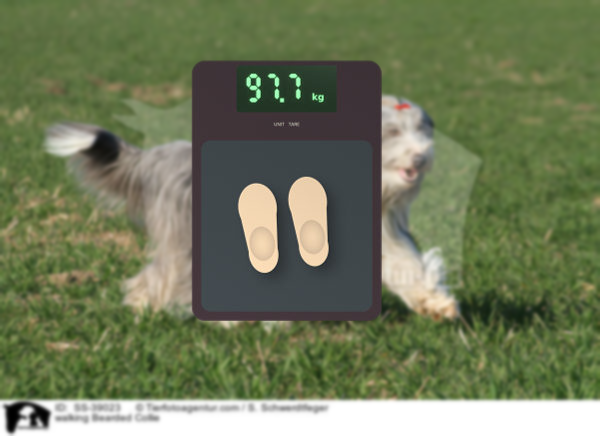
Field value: 97.7 kg
